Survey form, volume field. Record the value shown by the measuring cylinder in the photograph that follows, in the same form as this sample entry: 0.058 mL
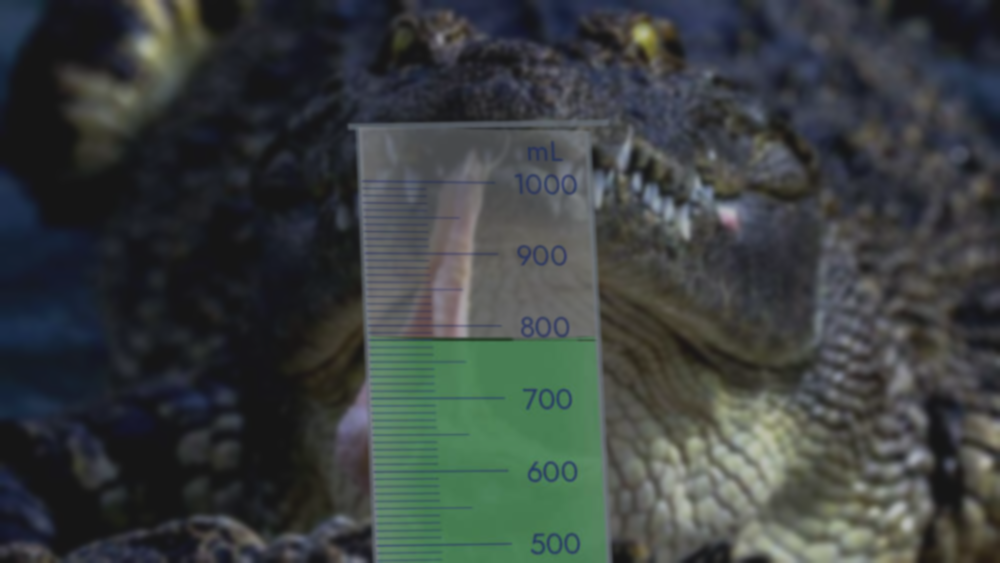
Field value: 780 mL
